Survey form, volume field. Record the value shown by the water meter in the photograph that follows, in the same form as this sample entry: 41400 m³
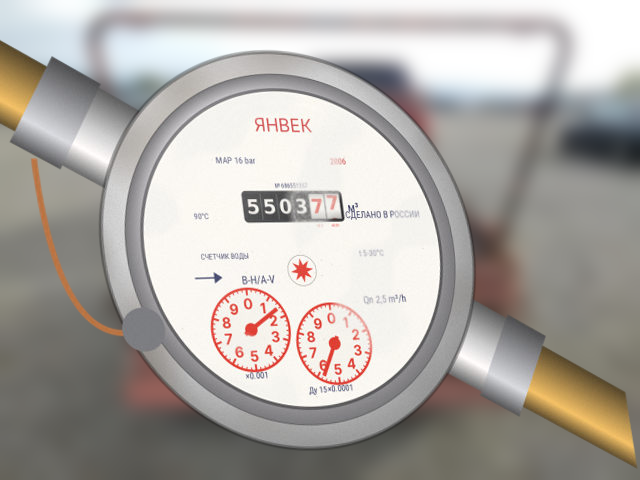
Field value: 5503.7715 m³
